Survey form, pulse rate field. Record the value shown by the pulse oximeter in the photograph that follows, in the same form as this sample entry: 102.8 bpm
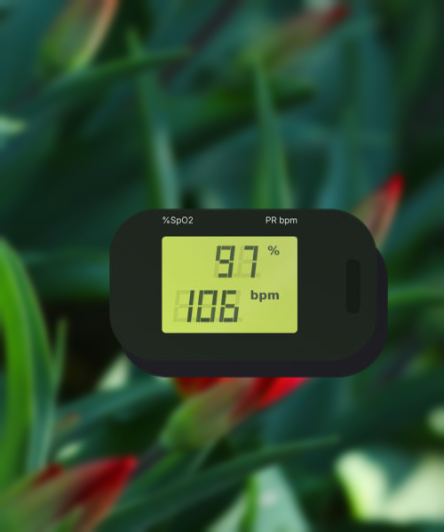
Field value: 106 bpm
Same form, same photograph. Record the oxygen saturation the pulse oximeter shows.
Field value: 97 %
